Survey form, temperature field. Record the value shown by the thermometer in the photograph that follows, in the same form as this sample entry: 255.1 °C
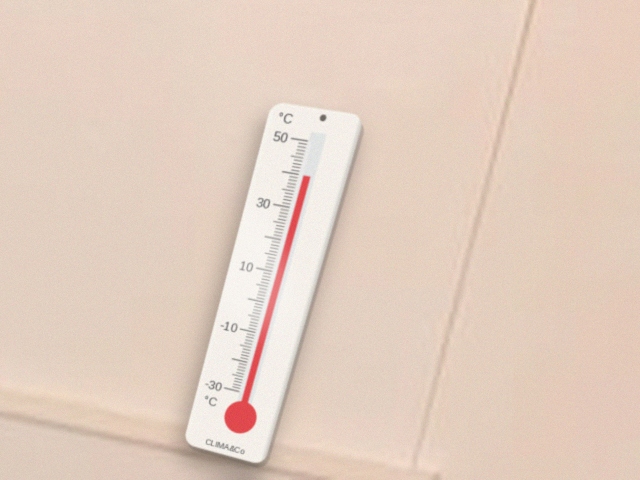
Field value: 40 °C
